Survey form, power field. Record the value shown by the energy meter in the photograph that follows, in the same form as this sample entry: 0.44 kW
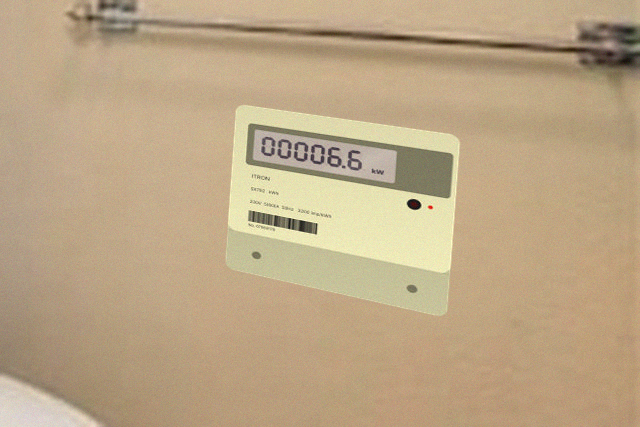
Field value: 6.6 kW
